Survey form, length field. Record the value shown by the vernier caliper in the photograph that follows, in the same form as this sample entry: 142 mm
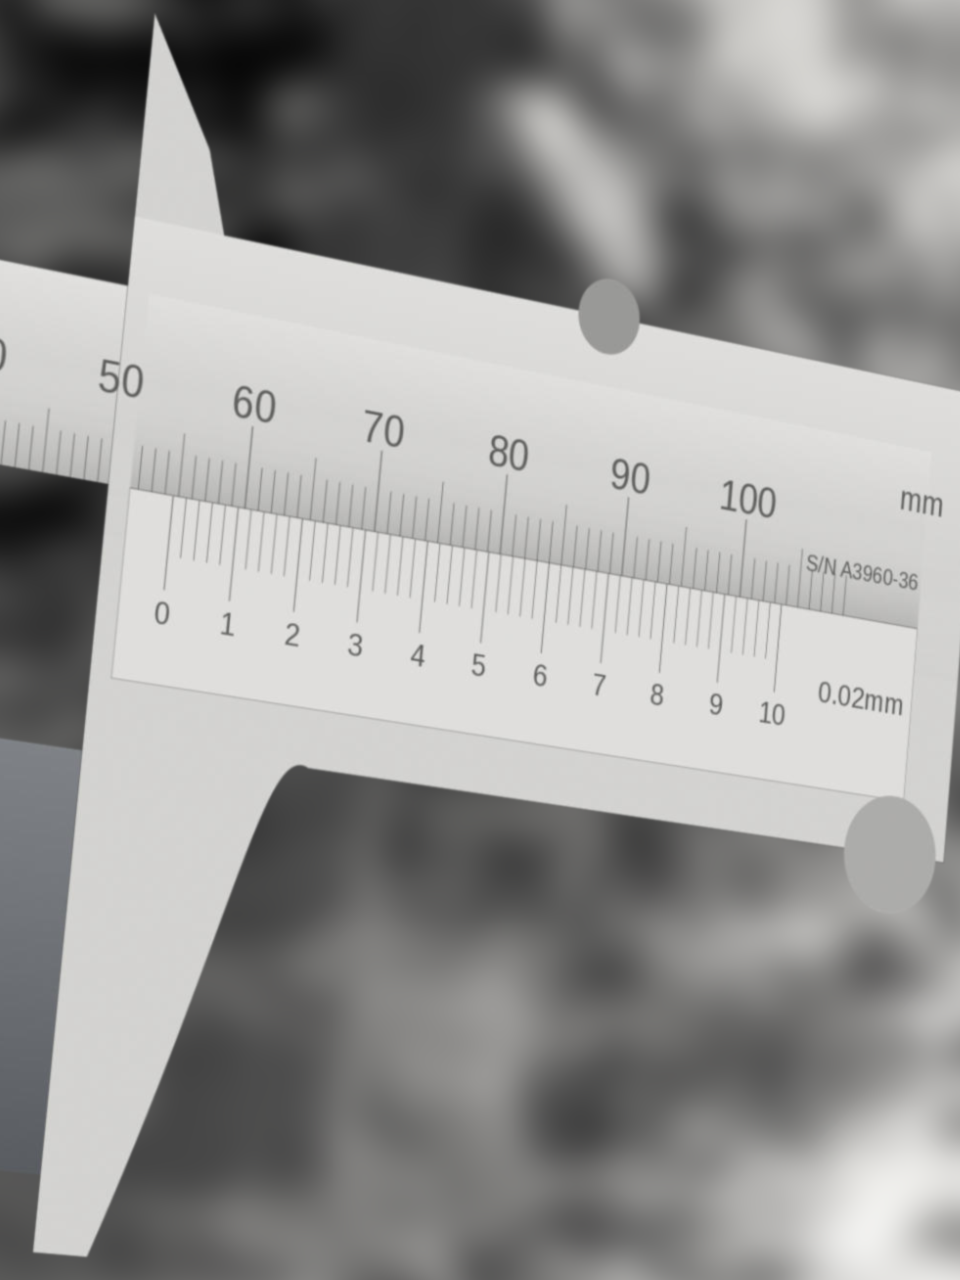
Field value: 54.6 mm
